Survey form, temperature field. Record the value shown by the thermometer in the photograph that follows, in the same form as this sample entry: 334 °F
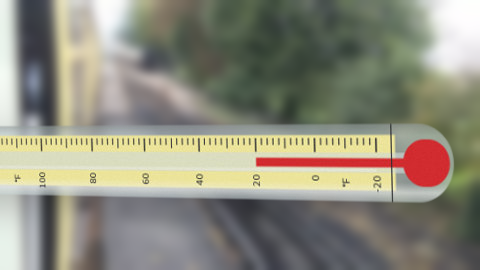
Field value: 20 °F
